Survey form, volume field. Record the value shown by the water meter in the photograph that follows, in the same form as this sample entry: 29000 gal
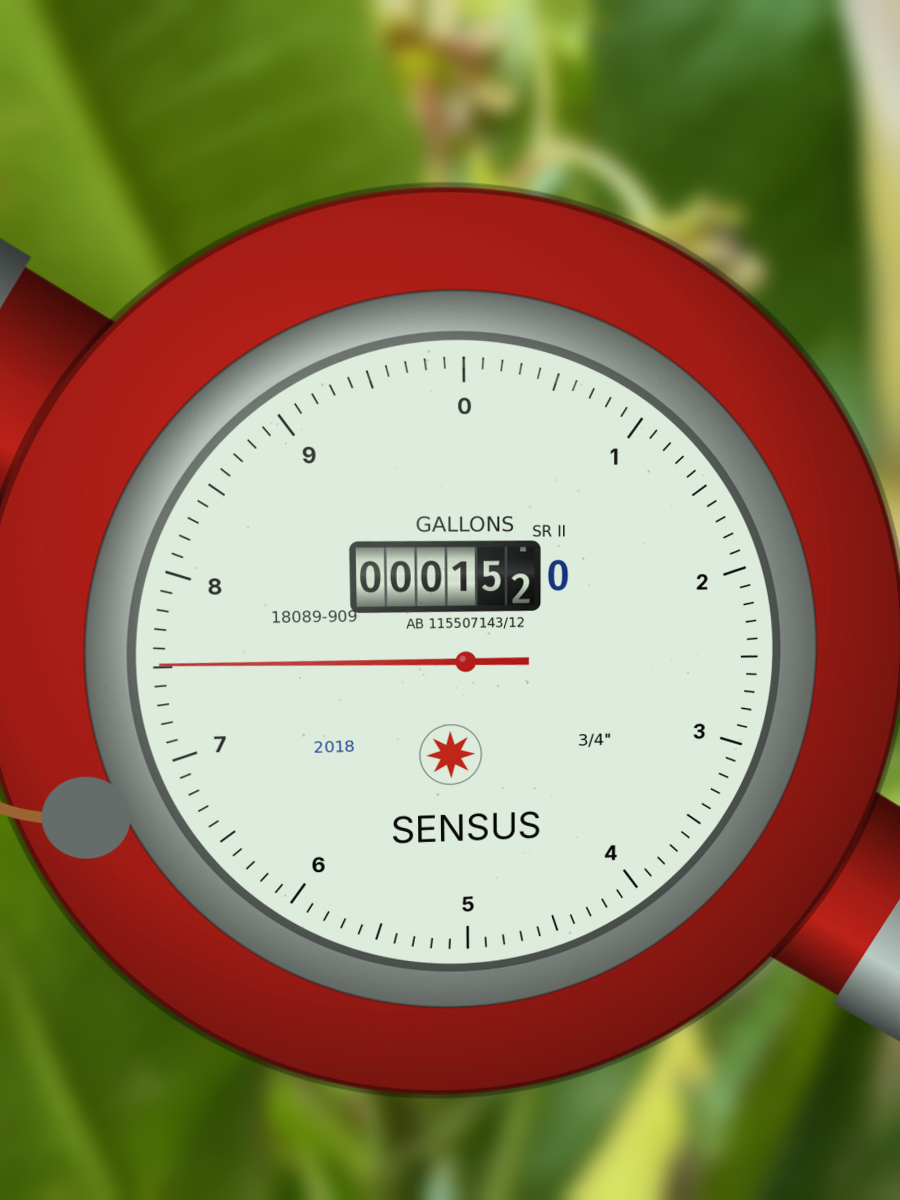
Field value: 1517.5 gal
